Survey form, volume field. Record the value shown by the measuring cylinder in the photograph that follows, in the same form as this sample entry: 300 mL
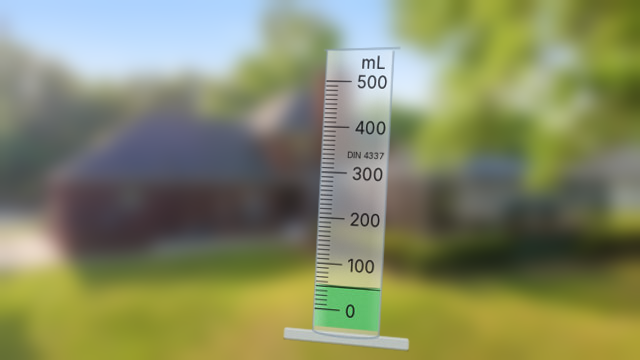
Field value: 50 mL
